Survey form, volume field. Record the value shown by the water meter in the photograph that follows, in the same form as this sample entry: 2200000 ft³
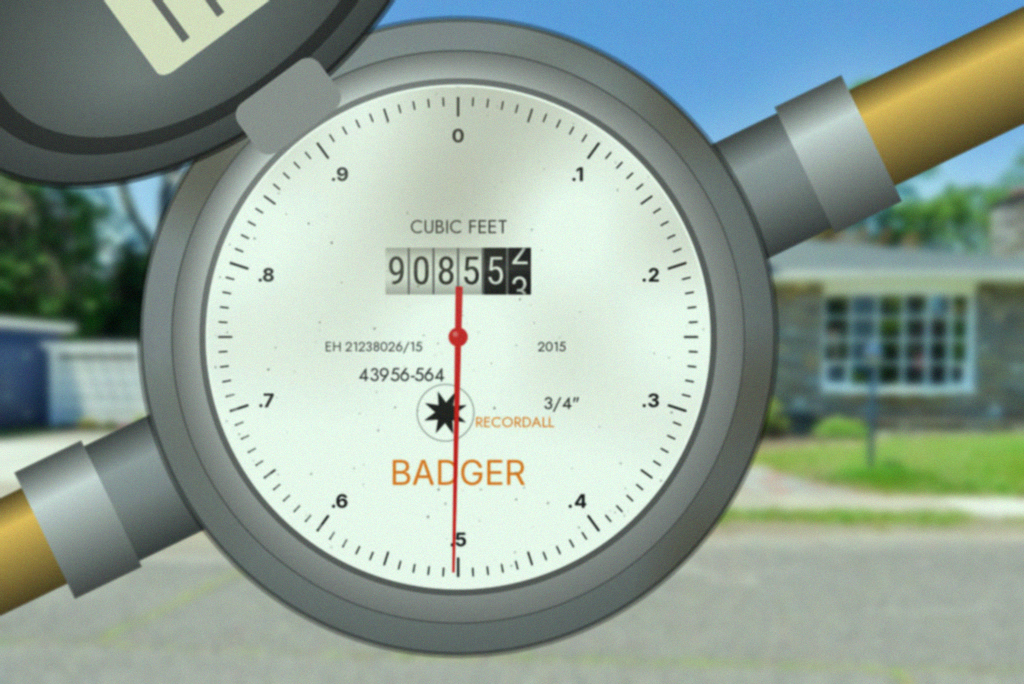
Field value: 908552.50 ft³
